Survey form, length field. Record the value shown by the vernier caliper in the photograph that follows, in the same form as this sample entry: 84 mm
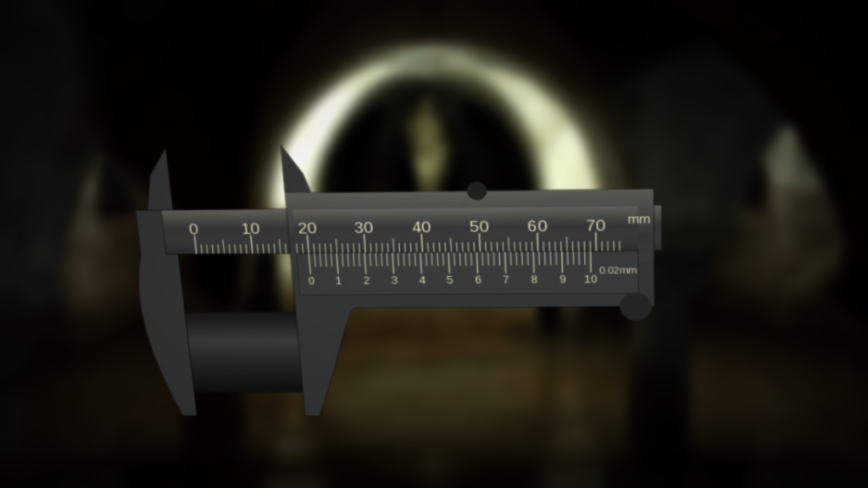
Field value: 20.0 mm
